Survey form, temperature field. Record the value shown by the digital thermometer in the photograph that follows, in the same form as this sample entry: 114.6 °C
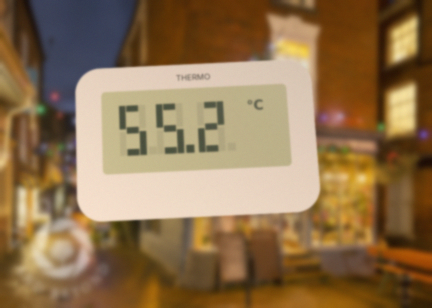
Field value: 55.2 °C
